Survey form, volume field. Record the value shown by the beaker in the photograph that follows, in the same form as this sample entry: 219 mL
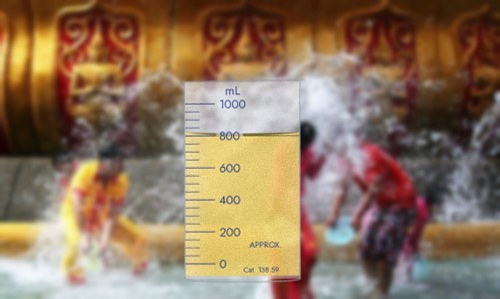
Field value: 800 mL
